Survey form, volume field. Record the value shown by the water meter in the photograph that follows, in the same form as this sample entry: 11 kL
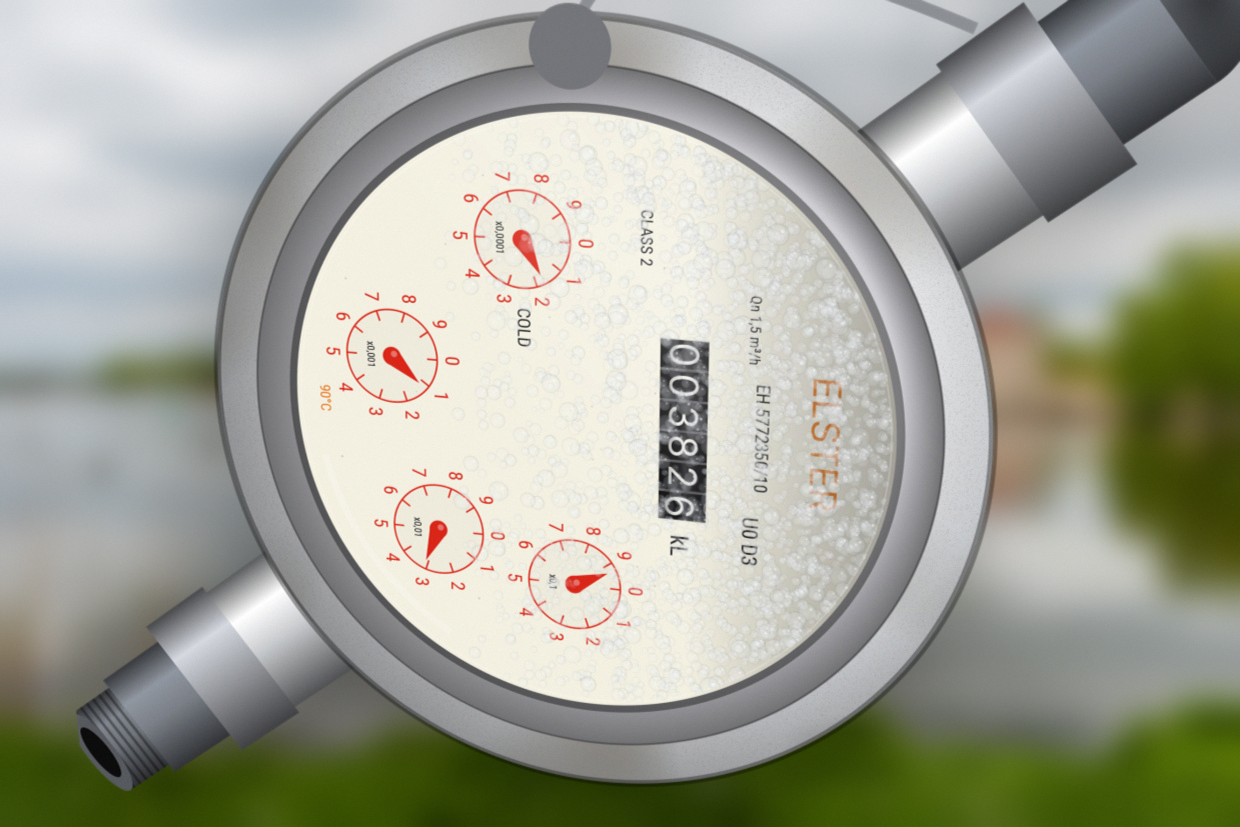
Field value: 3825.9311 kL
